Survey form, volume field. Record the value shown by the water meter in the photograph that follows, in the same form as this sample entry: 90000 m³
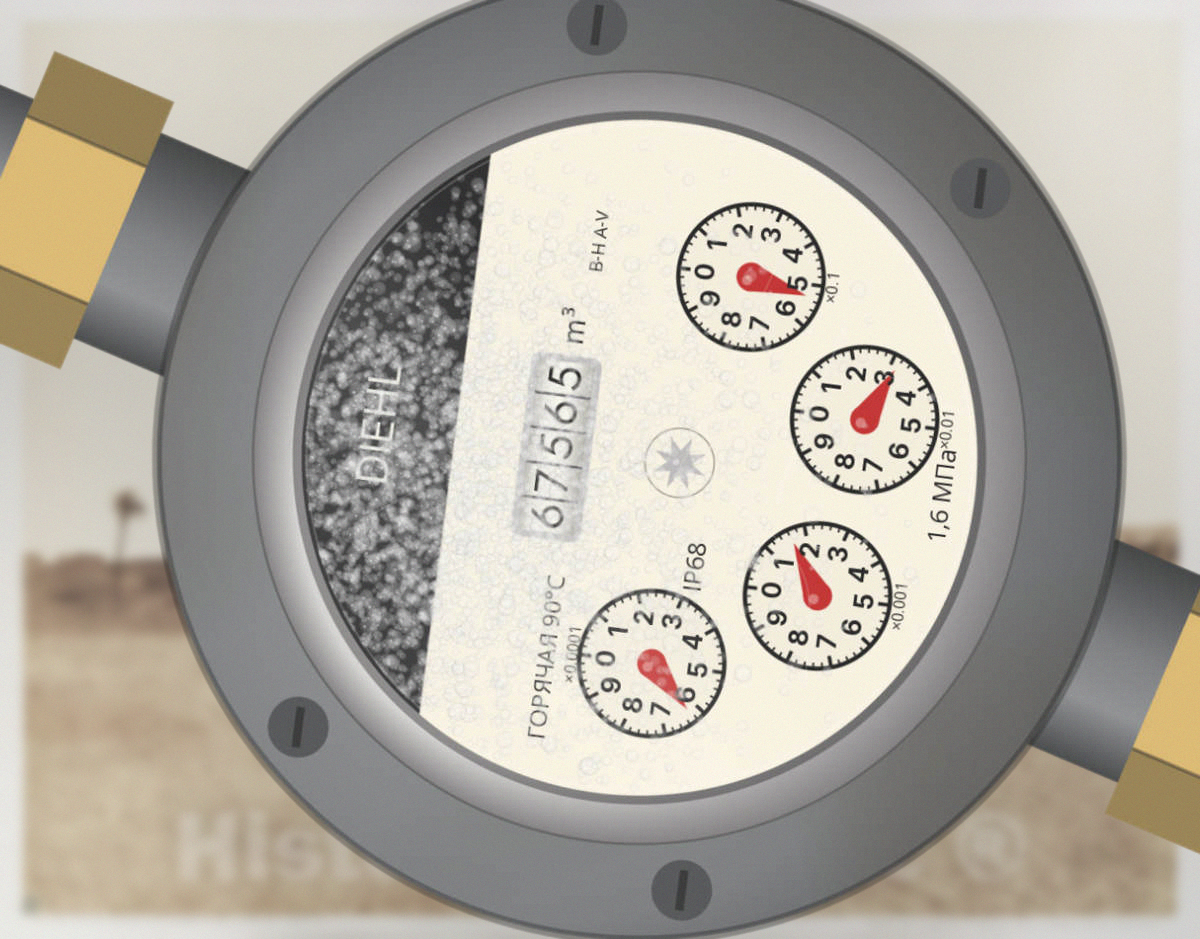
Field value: 67565.5316 m³
